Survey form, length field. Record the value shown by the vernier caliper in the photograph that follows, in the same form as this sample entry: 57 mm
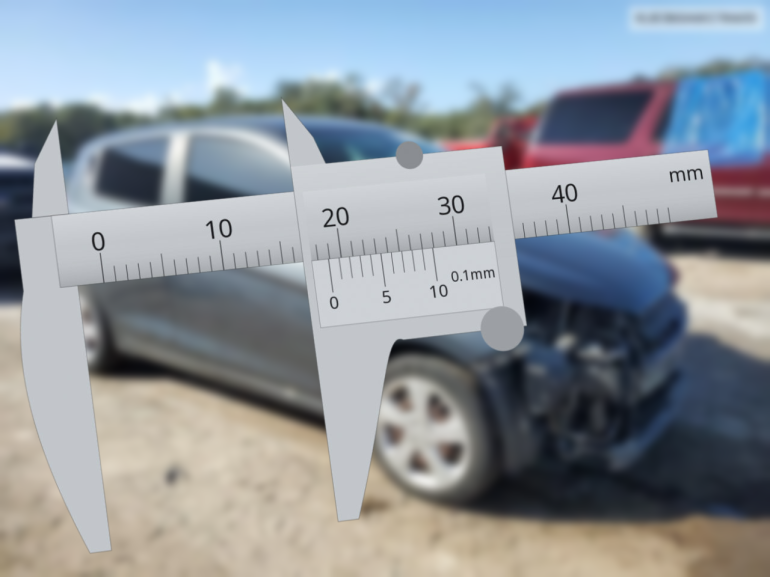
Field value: 18.9 mm
